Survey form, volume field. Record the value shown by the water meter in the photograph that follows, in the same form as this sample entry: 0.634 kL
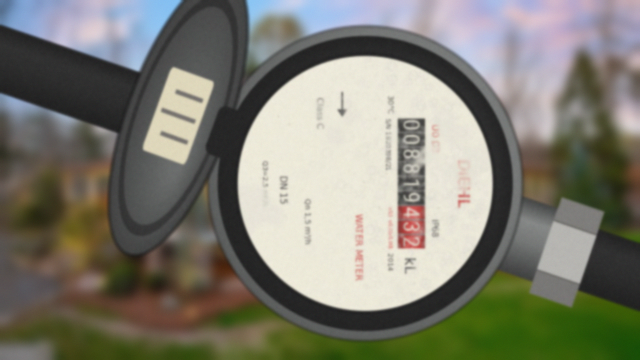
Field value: 8819.432 kL
